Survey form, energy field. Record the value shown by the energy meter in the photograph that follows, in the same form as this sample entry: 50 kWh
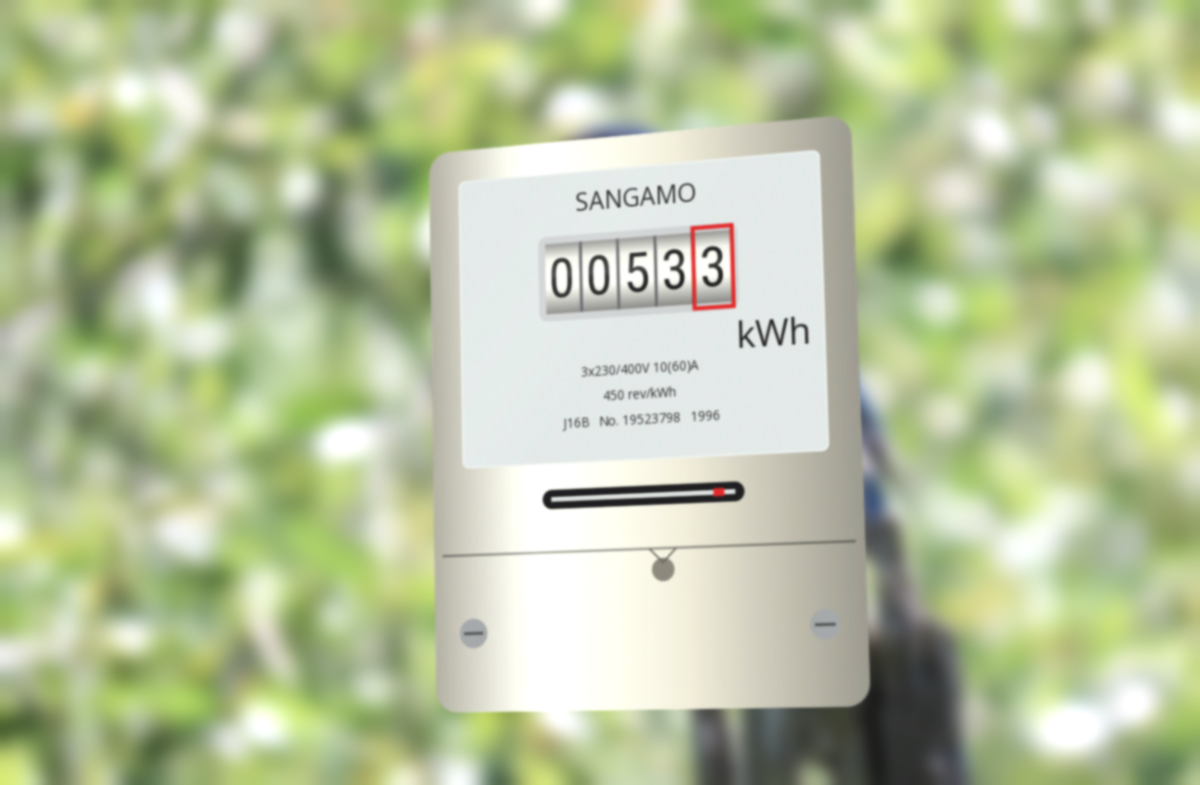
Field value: 53.3 kWh
